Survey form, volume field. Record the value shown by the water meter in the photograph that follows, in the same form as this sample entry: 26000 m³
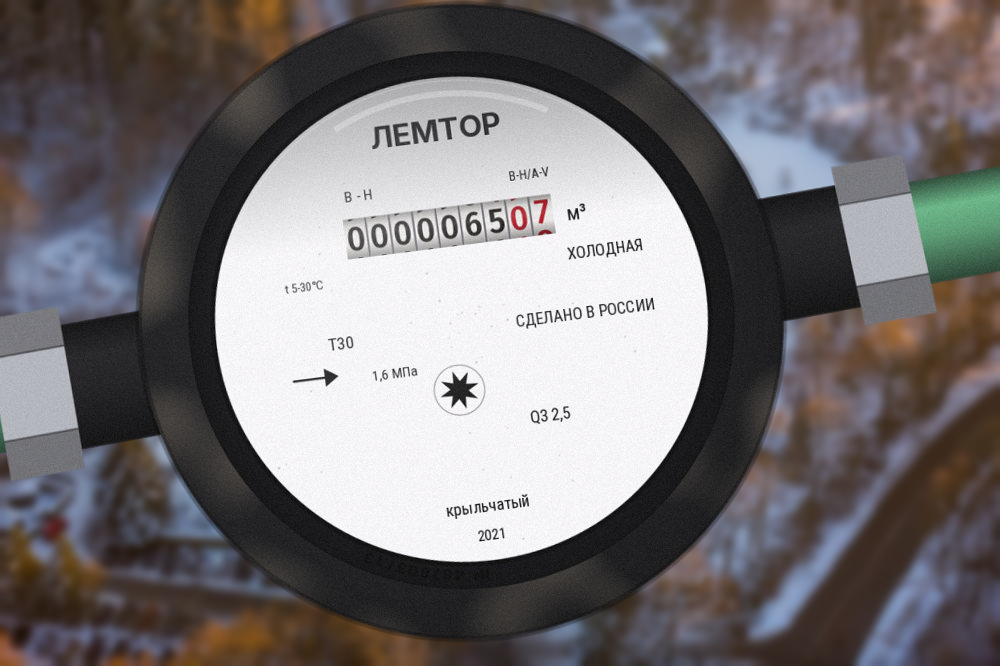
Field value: 65.07 m³
